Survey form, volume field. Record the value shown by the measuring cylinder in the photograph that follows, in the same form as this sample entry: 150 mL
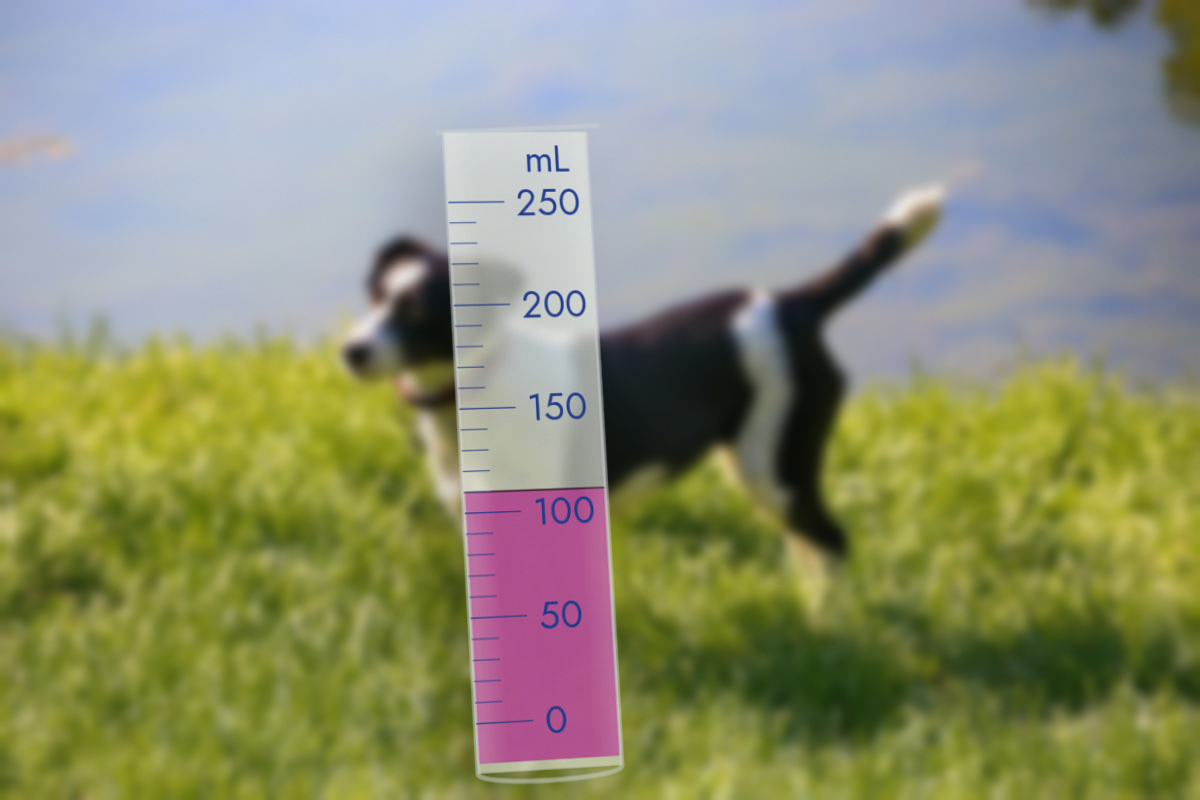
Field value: 110 mL
